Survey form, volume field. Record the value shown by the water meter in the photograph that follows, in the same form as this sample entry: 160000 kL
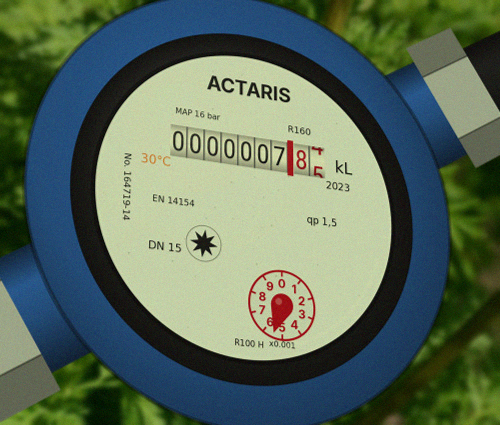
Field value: 7.845 kL
